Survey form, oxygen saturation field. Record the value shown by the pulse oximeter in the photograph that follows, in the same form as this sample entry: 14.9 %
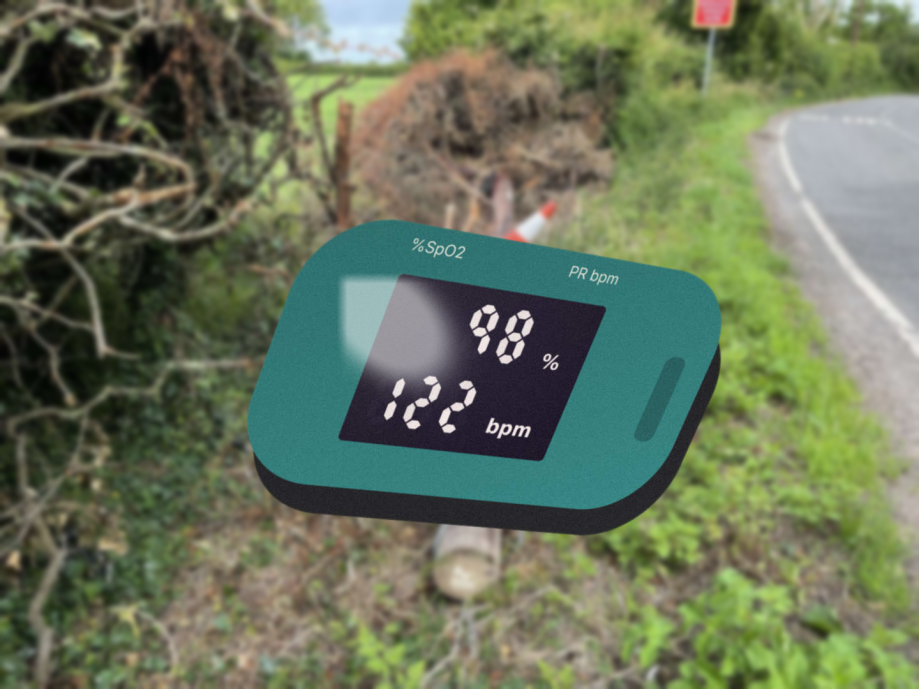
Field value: 98 %
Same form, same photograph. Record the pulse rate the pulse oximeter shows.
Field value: 122 bpm
